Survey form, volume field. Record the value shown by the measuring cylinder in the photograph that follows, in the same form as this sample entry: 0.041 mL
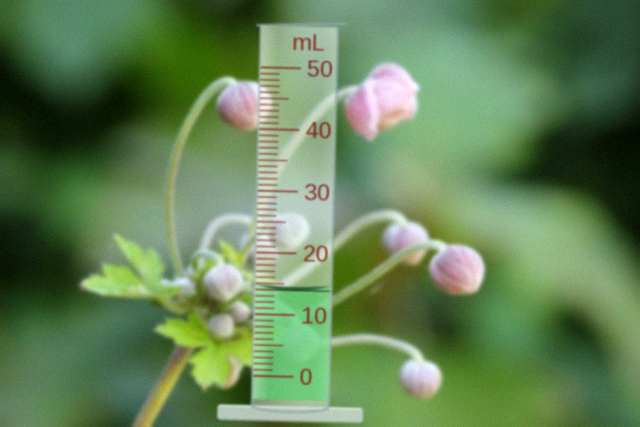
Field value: 14 mL
